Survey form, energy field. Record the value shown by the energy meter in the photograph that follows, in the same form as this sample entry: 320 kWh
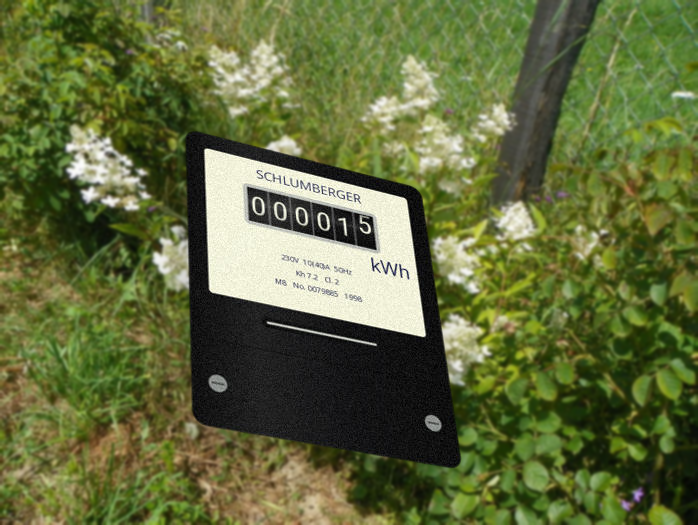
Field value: 15 kWh
